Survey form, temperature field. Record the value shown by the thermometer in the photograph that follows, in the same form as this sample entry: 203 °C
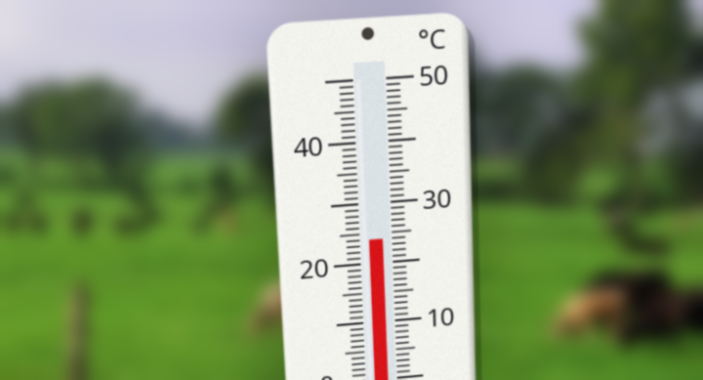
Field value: 24 °C
